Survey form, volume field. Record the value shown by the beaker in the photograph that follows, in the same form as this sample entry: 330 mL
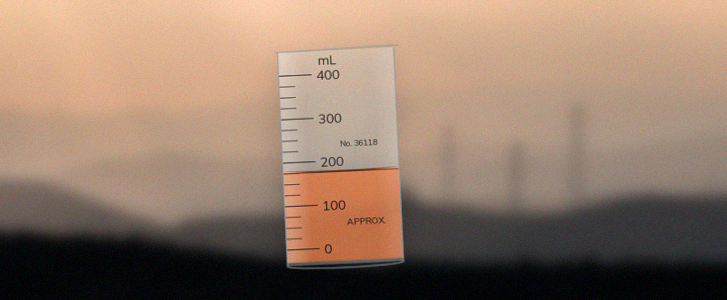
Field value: 175 mL
